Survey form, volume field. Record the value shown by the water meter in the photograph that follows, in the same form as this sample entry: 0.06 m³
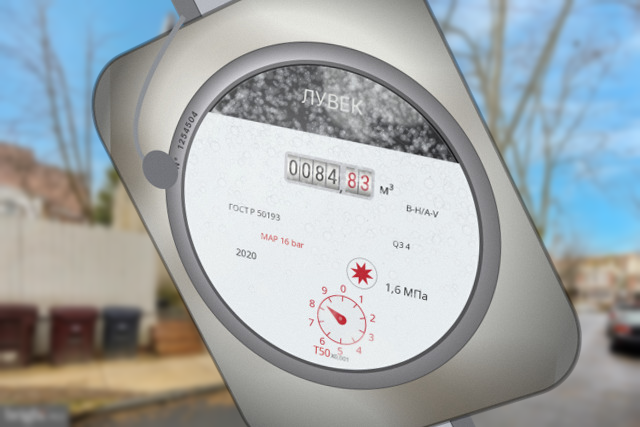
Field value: 84.838 m³
